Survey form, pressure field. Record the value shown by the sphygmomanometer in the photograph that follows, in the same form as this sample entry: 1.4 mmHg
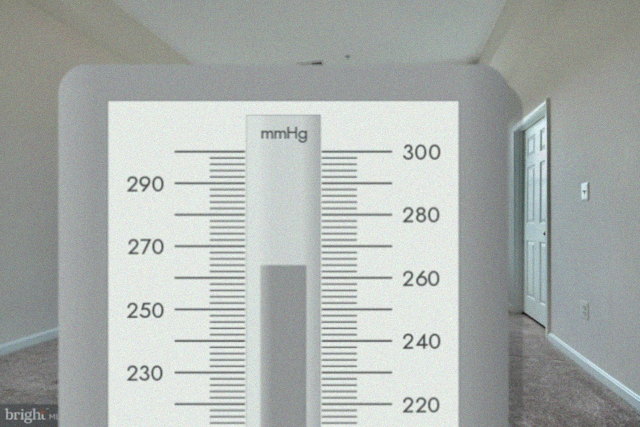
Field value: 264 mmHg
